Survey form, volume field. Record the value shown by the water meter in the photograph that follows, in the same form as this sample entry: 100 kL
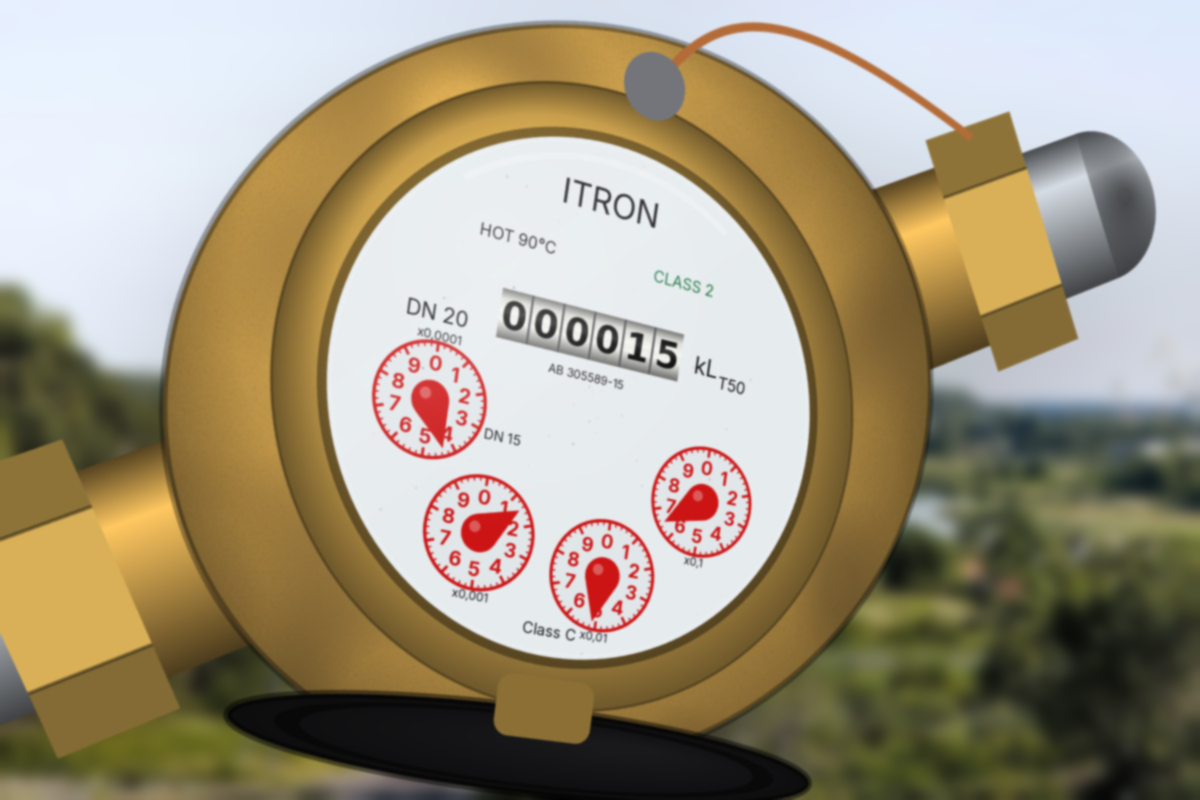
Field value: 15.6514 kL
